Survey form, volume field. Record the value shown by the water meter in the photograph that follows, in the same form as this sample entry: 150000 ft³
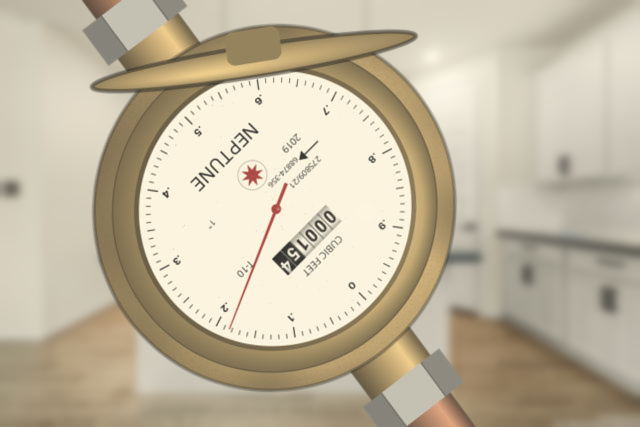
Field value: 154.18 ft³
